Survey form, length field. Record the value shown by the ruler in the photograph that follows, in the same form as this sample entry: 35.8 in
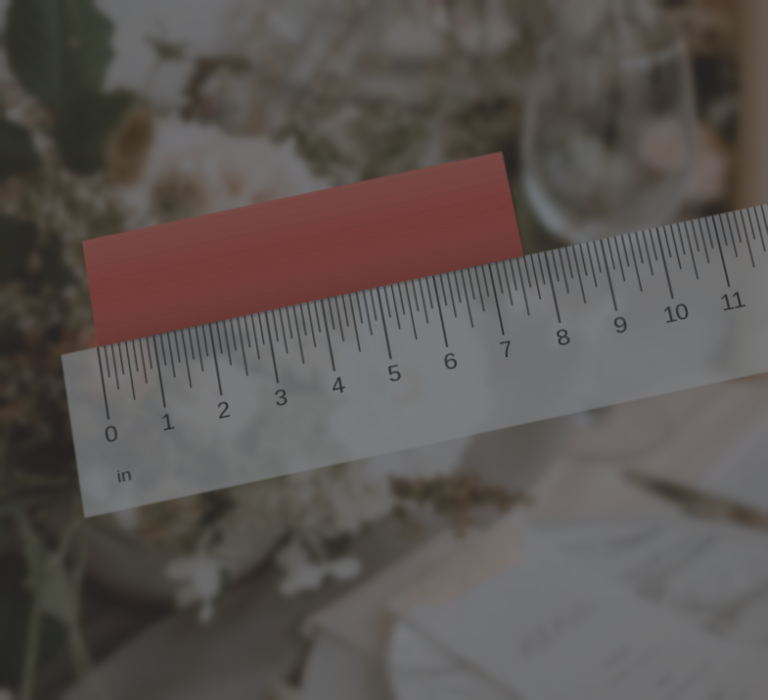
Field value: 7.625 in
